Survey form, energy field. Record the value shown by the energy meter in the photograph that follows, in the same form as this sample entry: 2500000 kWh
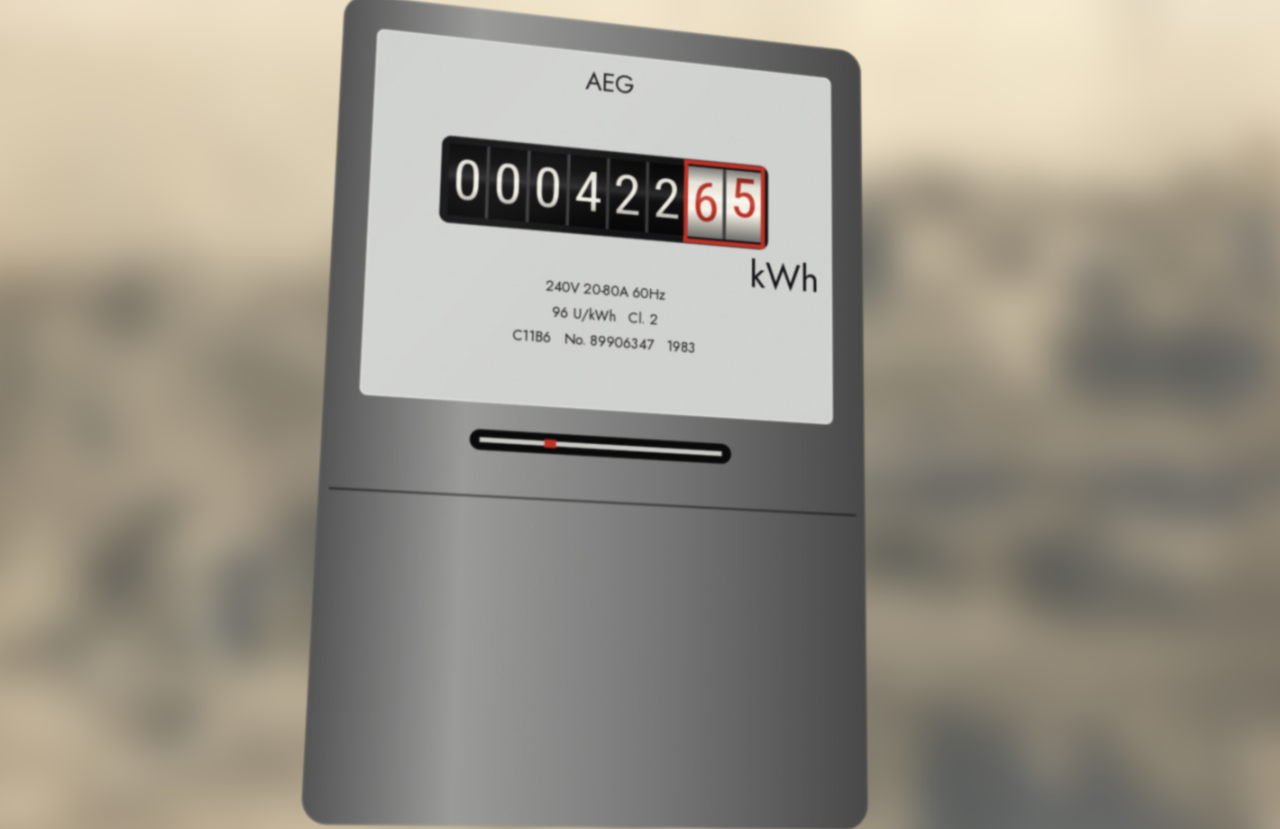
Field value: 422.65 kWh
